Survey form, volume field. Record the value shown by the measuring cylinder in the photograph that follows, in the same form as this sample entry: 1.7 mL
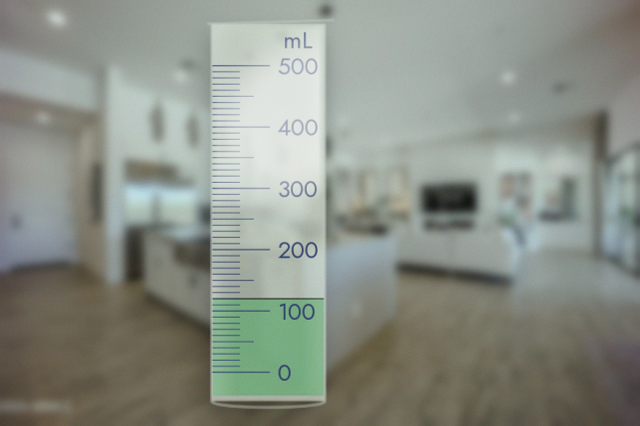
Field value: 120 mL
